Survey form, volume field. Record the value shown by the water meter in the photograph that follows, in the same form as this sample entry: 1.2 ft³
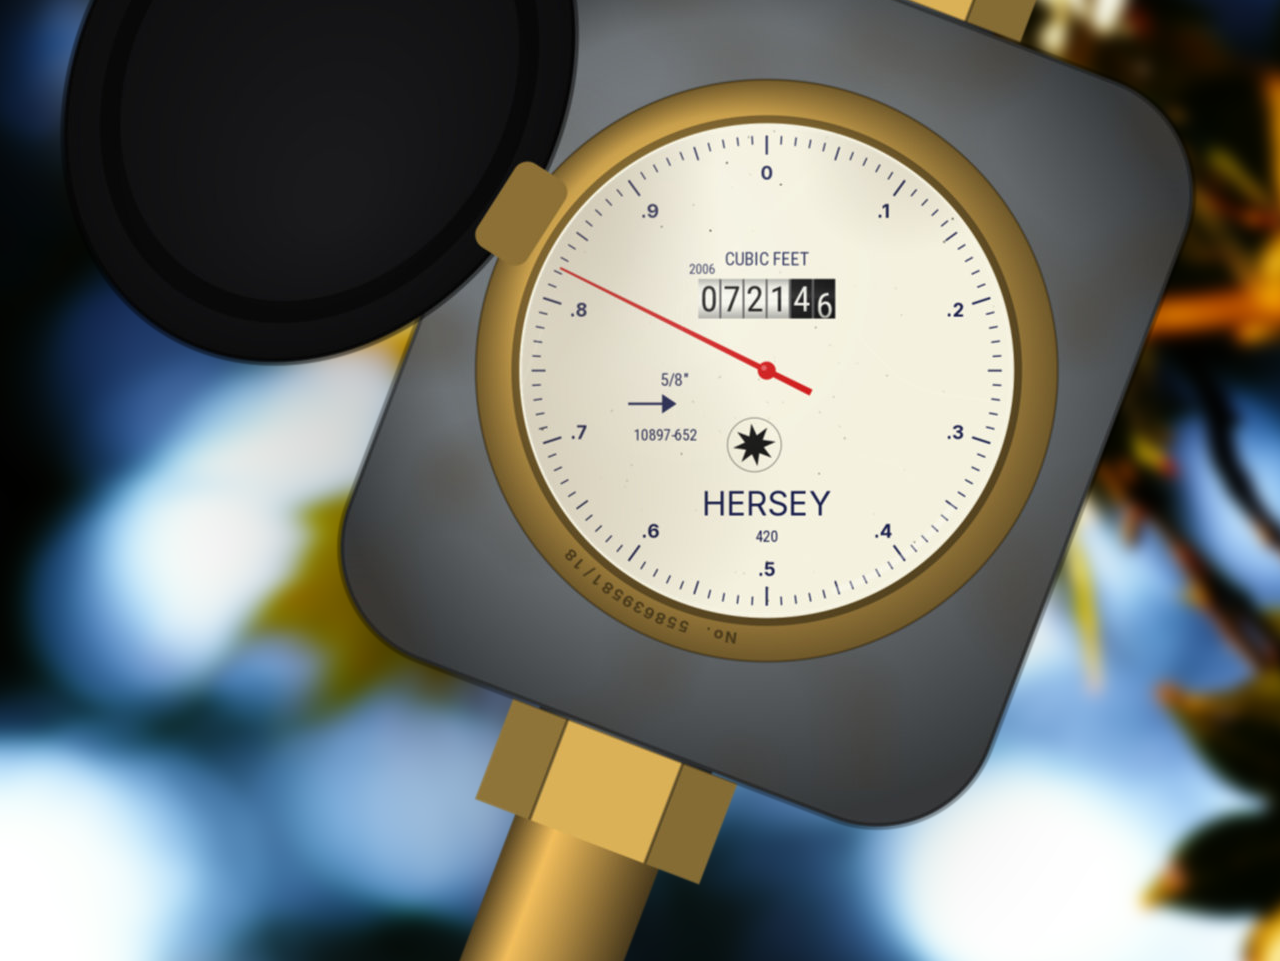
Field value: 72145.82 ft³
